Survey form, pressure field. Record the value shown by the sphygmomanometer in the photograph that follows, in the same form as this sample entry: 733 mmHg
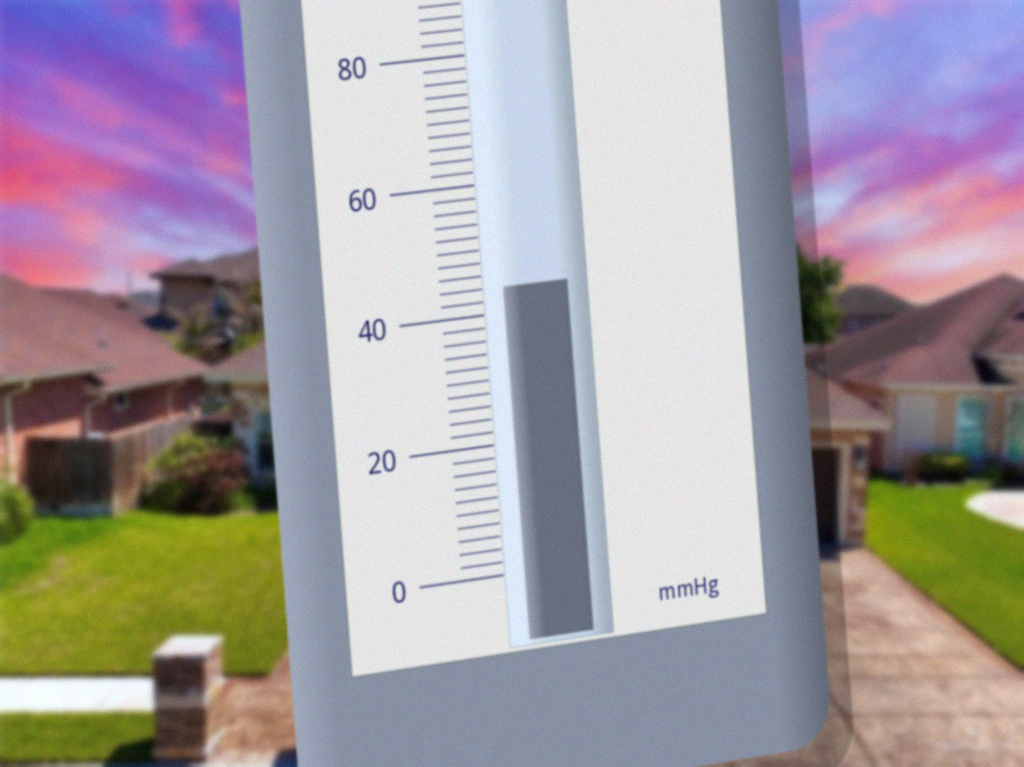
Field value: 44 mmHg
